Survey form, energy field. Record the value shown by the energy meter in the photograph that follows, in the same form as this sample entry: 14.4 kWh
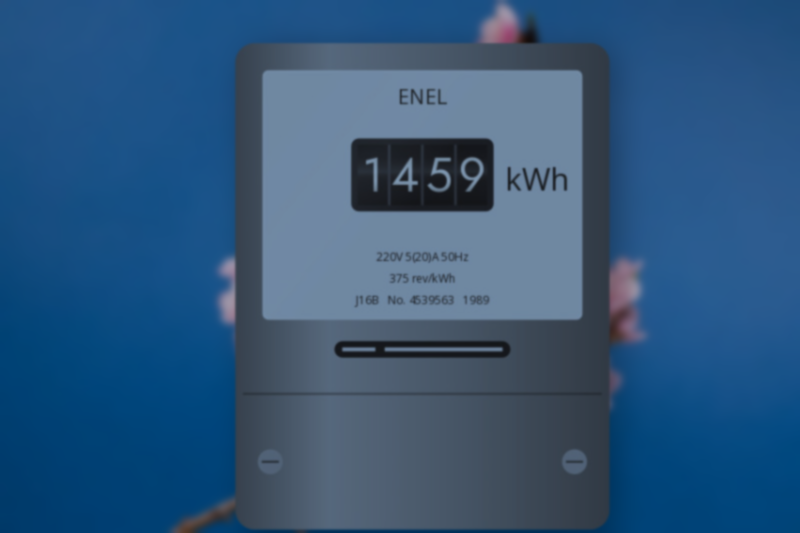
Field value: 1459 kWh
